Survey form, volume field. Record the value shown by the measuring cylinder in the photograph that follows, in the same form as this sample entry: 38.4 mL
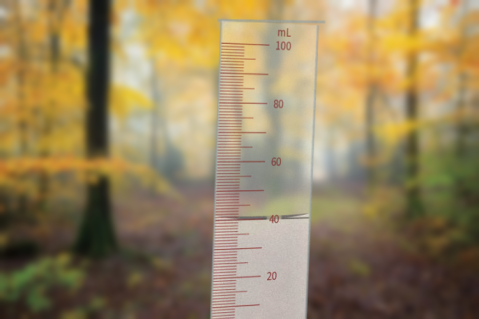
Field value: 40 mL
